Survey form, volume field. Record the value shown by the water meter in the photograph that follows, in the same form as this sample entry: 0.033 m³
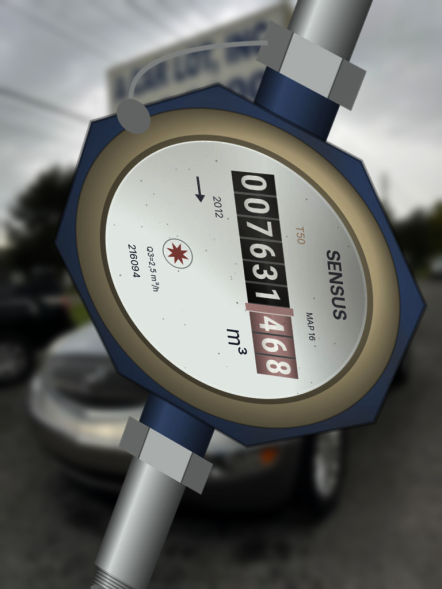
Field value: 7631.468 m³
